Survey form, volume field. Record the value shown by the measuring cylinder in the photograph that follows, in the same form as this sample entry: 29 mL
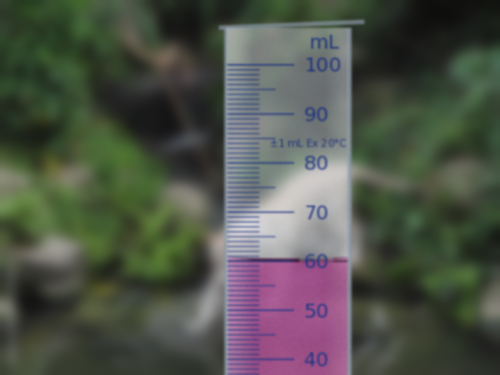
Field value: 60 mL
